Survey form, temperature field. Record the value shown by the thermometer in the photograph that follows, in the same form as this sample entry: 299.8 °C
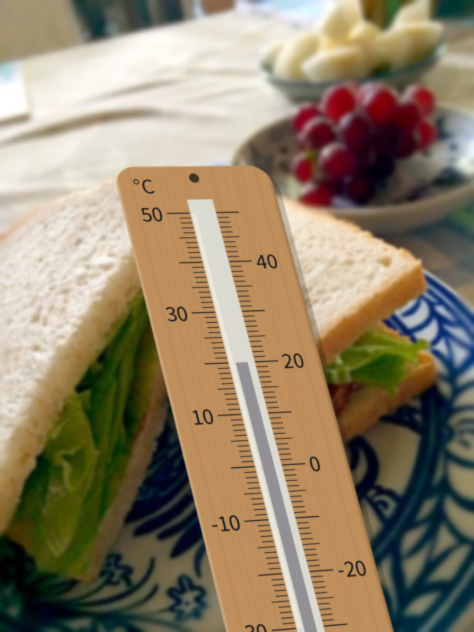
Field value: 20 °C
